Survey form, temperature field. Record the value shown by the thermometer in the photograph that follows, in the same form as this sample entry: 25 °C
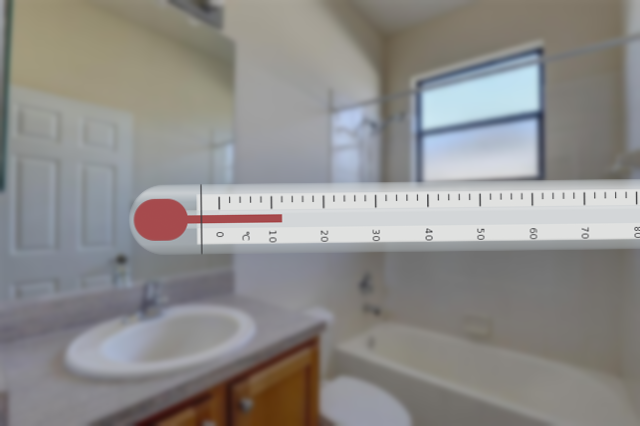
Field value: 12 °C
